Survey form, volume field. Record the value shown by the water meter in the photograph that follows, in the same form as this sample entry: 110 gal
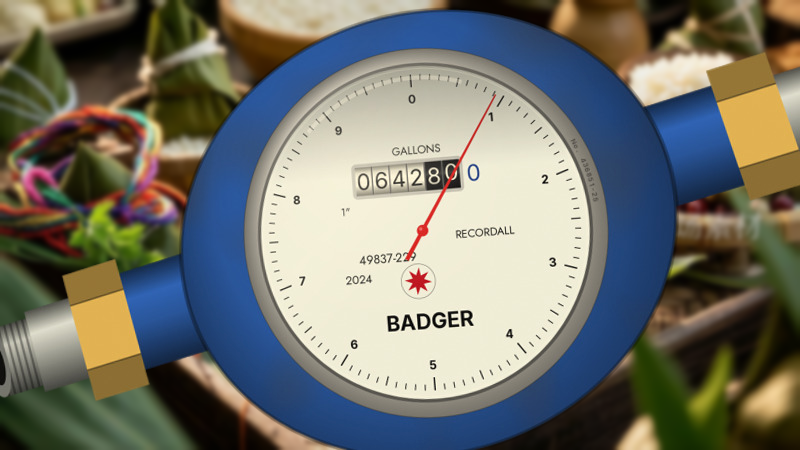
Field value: 642800.9 gal
